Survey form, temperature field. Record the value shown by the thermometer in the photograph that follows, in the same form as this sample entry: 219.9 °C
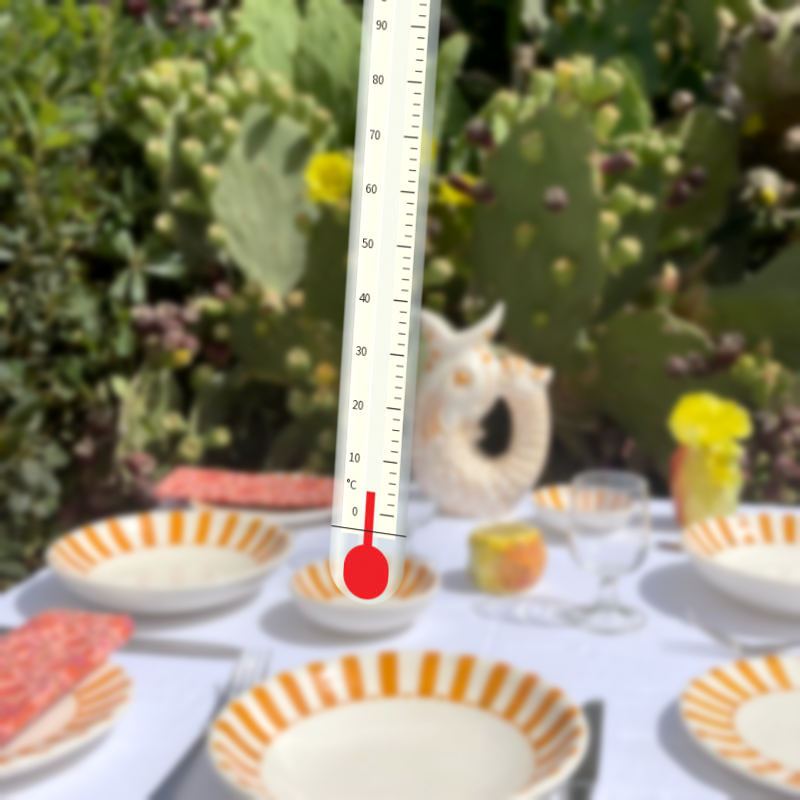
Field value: 4 °C
